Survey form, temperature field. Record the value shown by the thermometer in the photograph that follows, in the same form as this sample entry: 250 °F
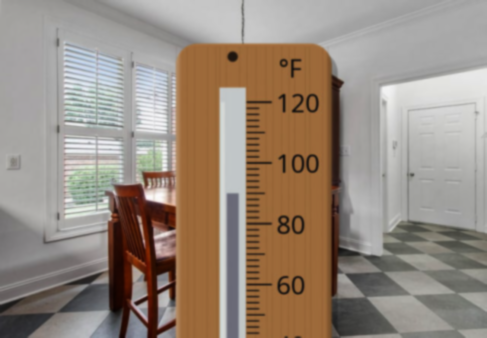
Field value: 90 °F
